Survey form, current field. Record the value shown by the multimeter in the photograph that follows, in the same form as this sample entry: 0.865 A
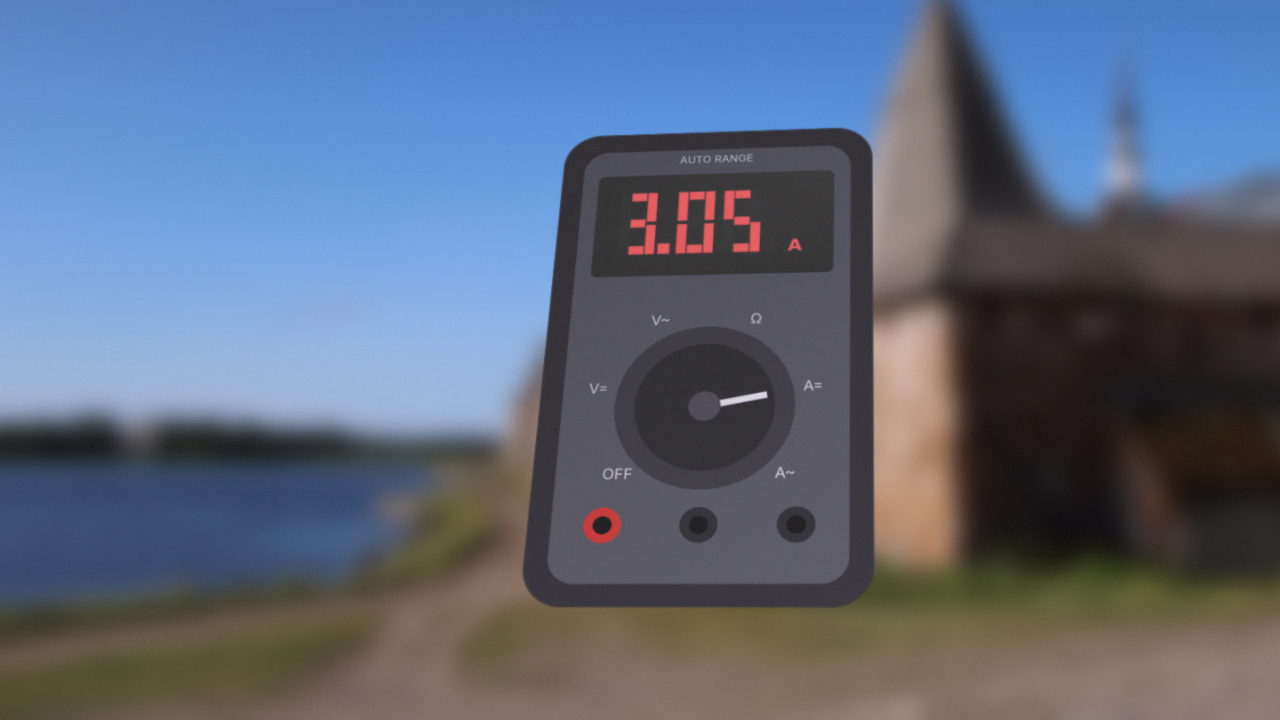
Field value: 3.05 A
